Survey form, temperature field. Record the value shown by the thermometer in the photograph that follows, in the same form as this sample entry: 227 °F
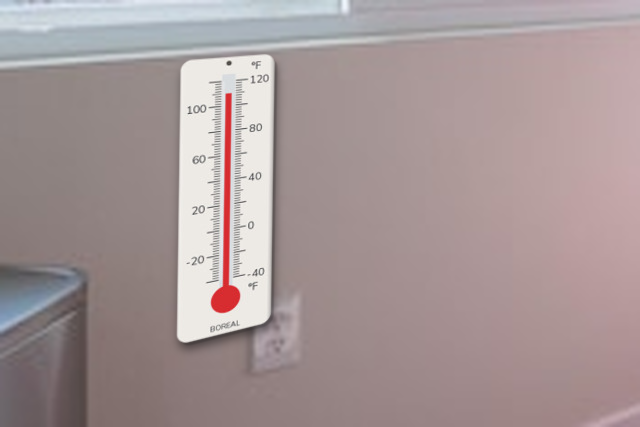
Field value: 110 °F
